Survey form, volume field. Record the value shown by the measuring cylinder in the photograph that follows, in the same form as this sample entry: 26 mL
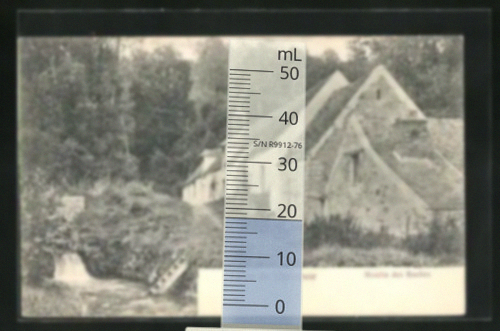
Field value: 18 mL
